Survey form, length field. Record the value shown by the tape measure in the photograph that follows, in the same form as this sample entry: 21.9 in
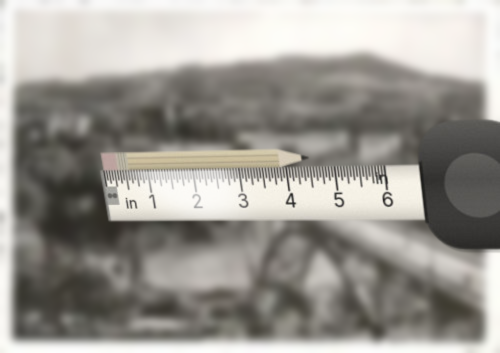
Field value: 4.5 in
